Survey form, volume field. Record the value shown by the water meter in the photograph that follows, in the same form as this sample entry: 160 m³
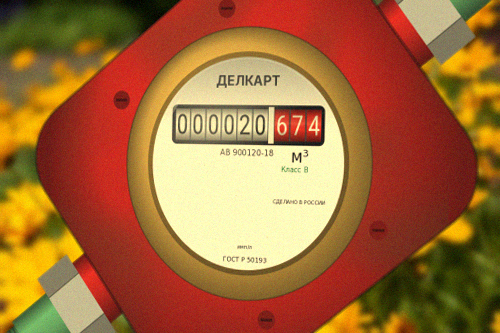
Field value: 20.674 m³
